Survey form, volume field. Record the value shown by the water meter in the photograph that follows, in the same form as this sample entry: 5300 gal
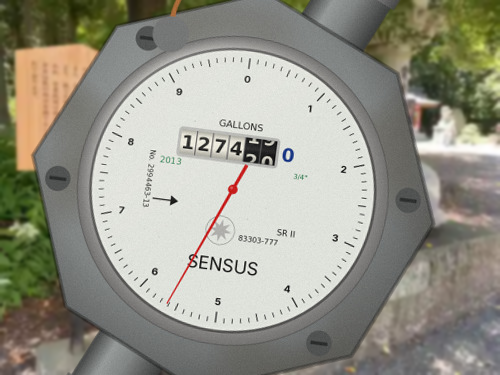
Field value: 1274195.6 gal
